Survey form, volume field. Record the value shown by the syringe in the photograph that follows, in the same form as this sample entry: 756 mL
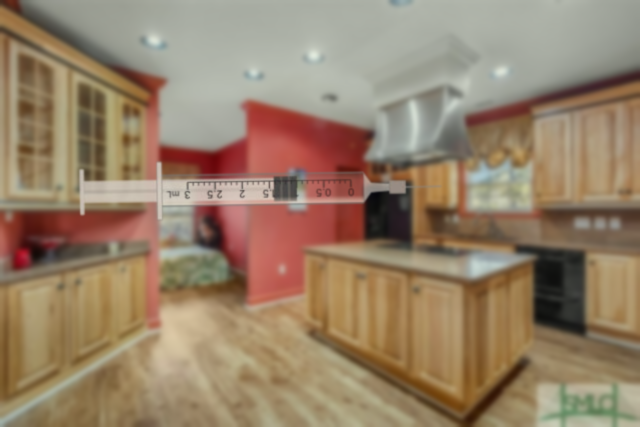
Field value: 1 mL
